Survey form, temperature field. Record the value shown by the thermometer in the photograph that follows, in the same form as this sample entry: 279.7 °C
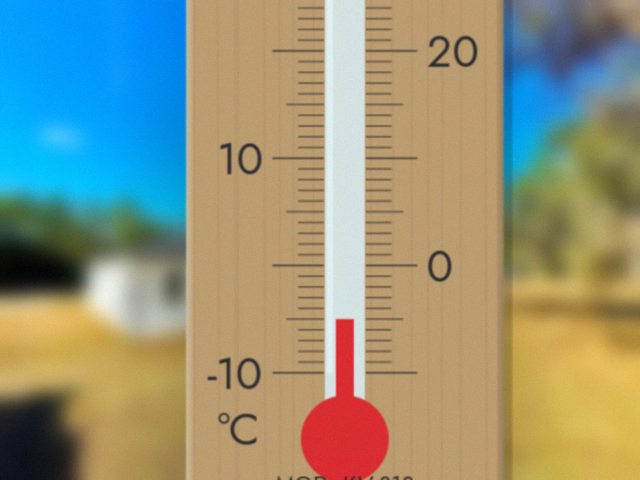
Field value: -5 °C
